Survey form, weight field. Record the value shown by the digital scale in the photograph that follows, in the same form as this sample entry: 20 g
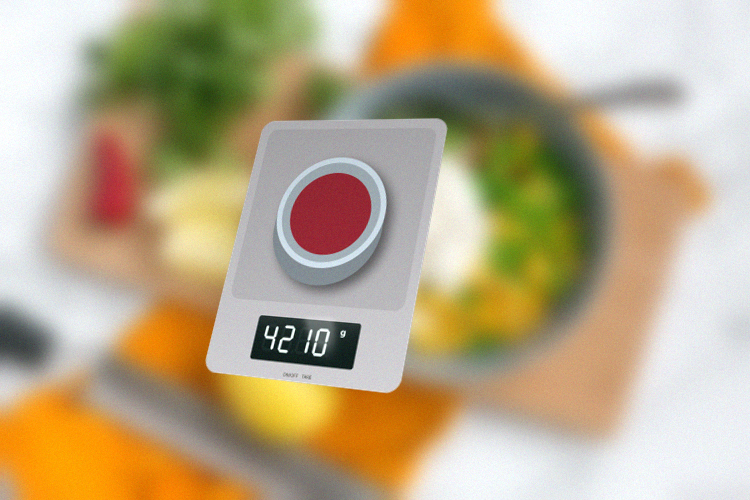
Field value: 4210 g
